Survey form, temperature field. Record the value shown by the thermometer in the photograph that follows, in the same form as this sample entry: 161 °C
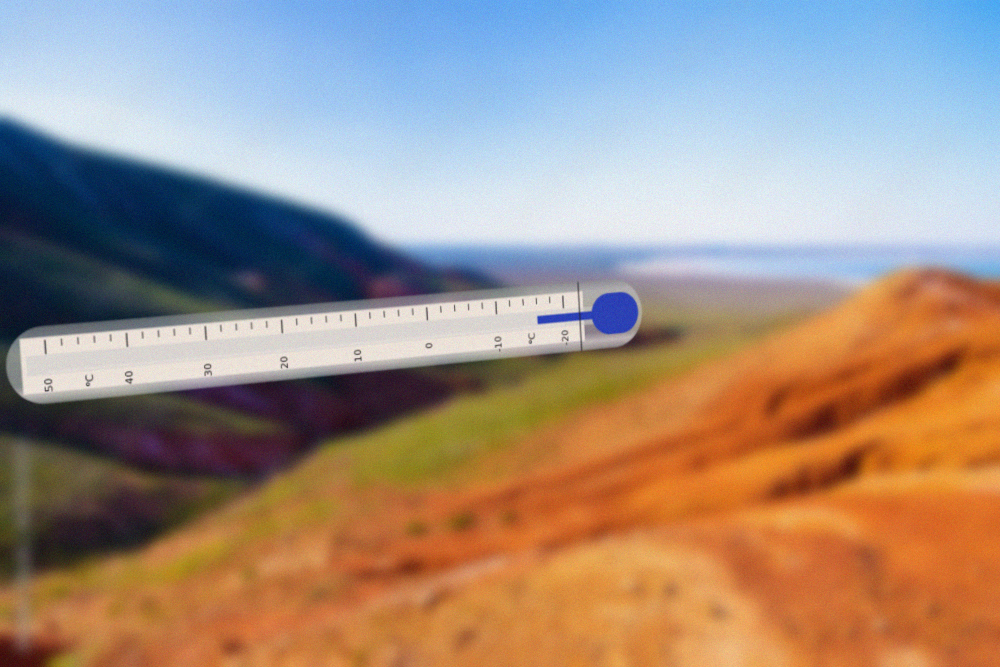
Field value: -16 °C
